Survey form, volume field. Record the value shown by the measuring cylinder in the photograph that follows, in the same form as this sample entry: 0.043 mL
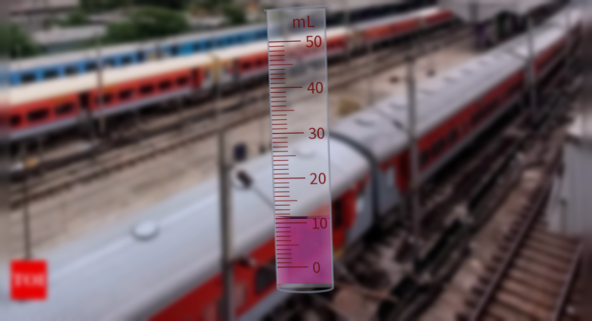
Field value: 11 mL
